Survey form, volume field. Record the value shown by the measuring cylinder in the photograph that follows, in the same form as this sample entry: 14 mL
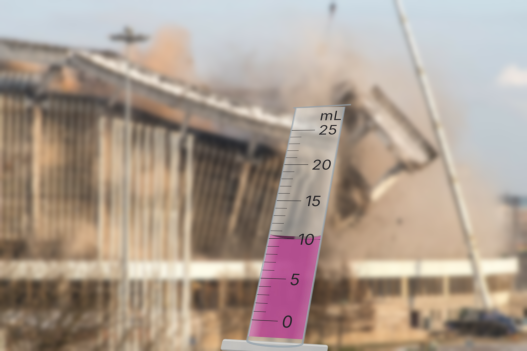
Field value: 10 mL
